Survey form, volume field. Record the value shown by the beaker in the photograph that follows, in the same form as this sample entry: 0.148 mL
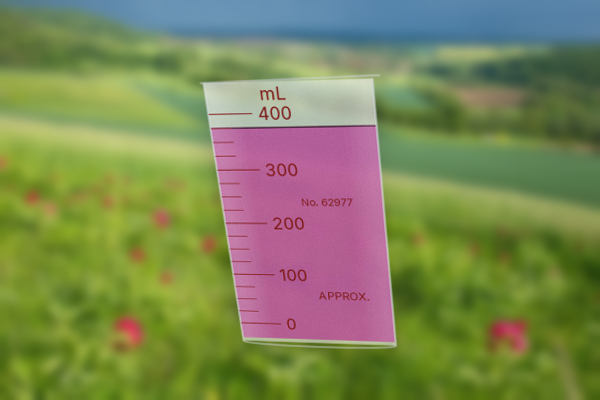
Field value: 375 mL
